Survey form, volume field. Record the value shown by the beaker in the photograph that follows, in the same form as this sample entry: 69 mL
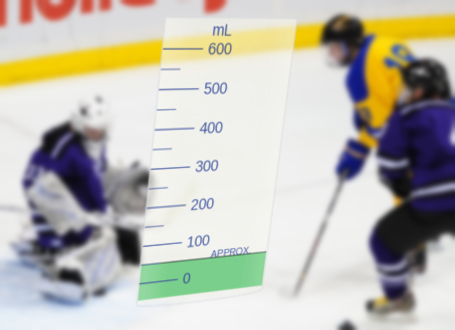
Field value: 50 mL
